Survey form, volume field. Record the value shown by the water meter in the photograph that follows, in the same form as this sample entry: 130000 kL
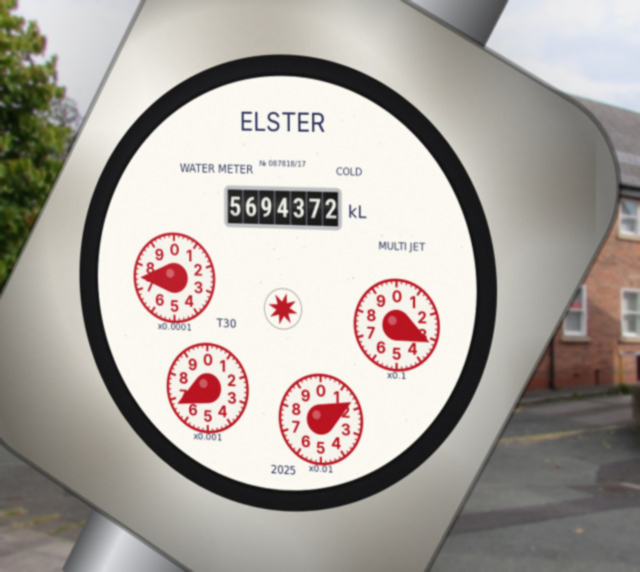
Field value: 5694372.3167 kL
